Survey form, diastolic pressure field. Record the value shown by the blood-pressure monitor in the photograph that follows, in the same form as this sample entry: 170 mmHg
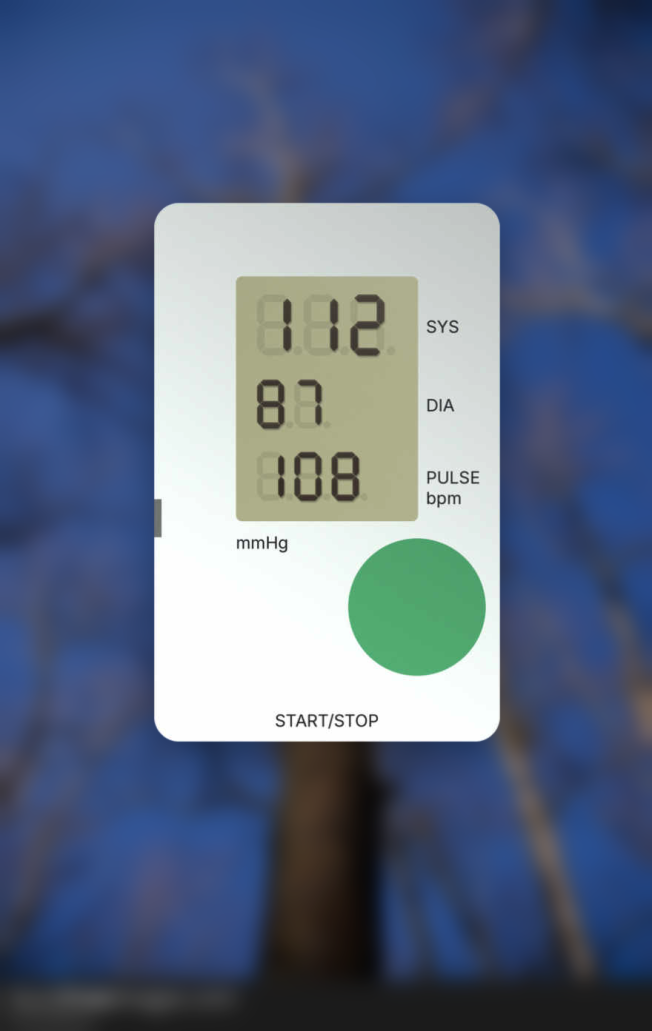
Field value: 87 mmHg
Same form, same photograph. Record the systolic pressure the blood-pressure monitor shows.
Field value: 112 mmHg
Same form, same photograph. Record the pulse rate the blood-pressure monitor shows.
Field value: 108 bpm
